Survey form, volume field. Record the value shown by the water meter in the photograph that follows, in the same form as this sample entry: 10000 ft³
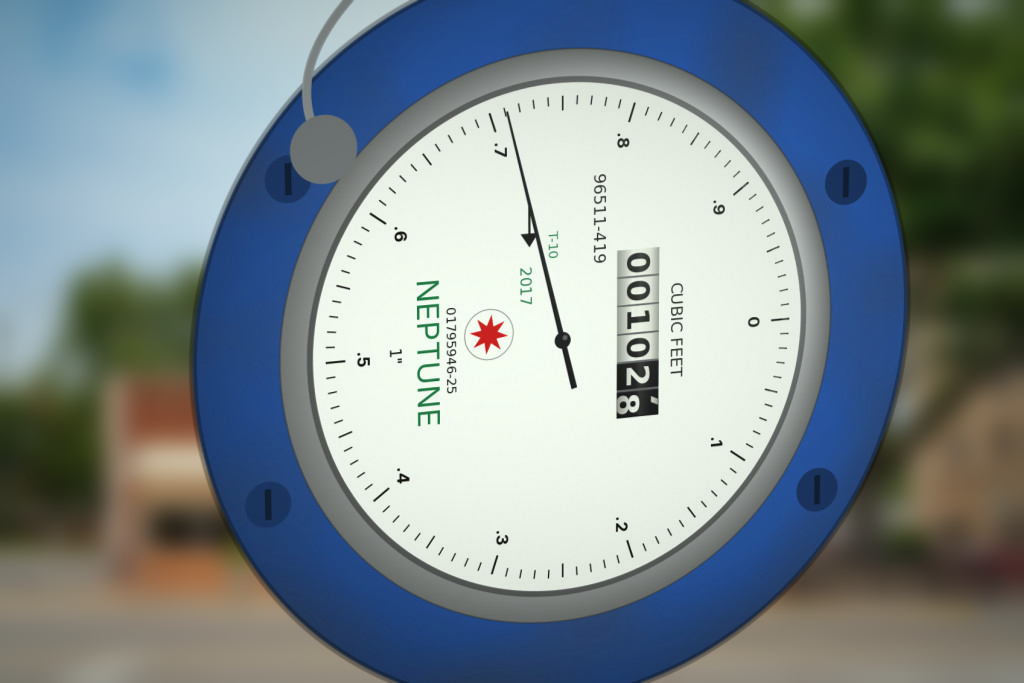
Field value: 1027.71 ft³
